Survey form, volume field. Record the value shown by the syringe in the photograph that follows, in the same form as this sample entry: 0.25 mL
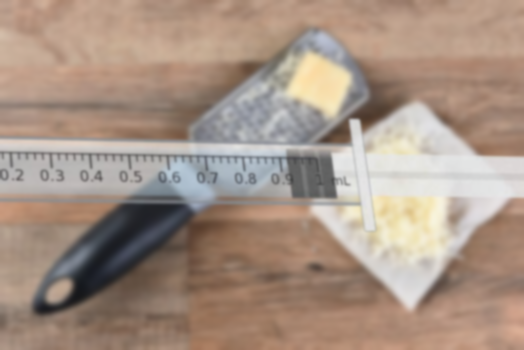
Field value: 0.92 mL
